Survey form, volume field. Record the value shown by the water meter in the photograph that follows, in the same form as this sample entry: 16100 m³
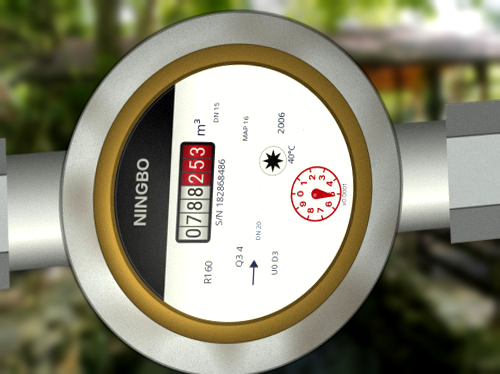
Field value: 788.2535 m³
